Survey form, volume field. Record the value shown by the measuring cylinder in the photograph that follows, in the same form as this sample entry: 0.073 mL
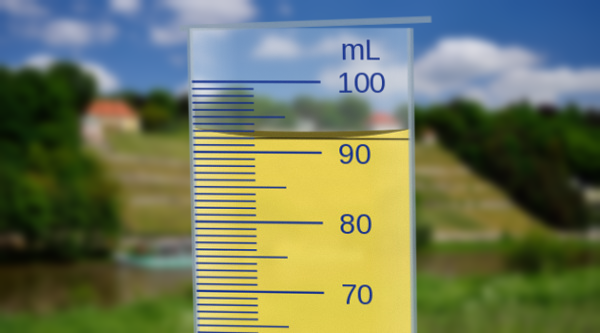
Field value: 92 mL
